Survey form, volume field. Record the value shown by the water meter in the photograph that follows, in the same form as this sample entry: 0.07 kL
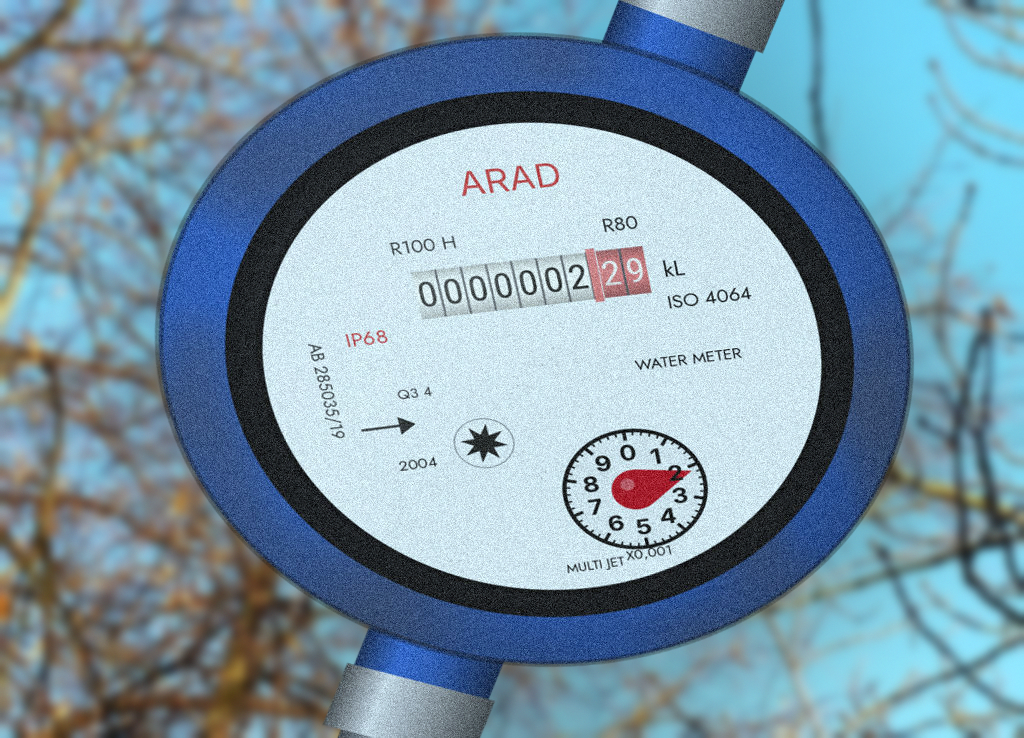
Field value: 2.292 kL
